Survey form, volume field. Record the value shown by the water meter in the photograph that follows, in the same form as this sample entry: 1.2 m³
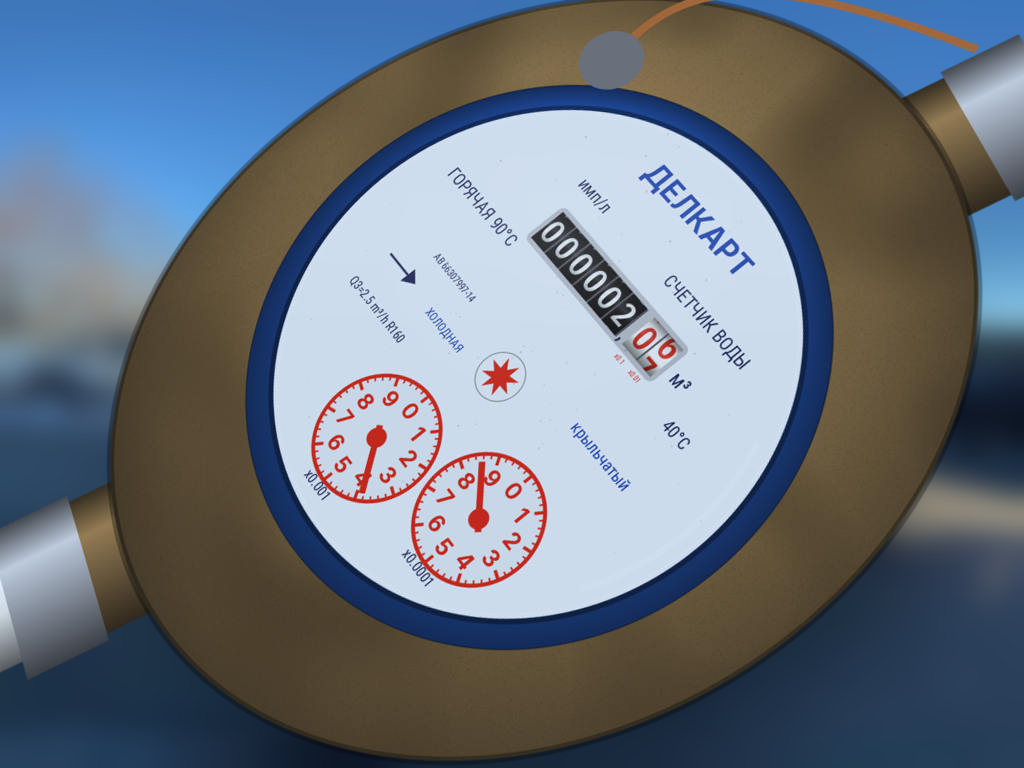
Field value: 2.0638 m³
